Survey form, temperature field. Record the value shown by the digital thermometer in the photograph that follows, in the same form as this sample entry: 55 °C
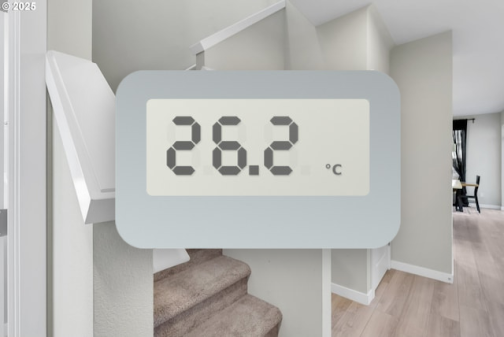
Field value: 26.2 °C
